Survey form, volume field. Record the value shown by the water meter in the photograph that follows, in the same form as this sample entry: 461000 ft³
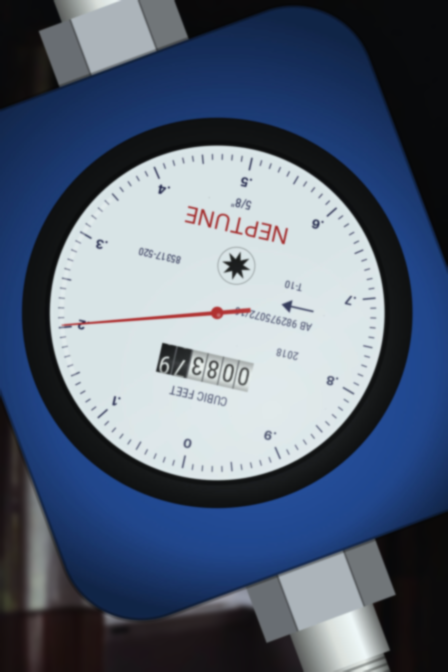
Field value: 8379.20 ft³
